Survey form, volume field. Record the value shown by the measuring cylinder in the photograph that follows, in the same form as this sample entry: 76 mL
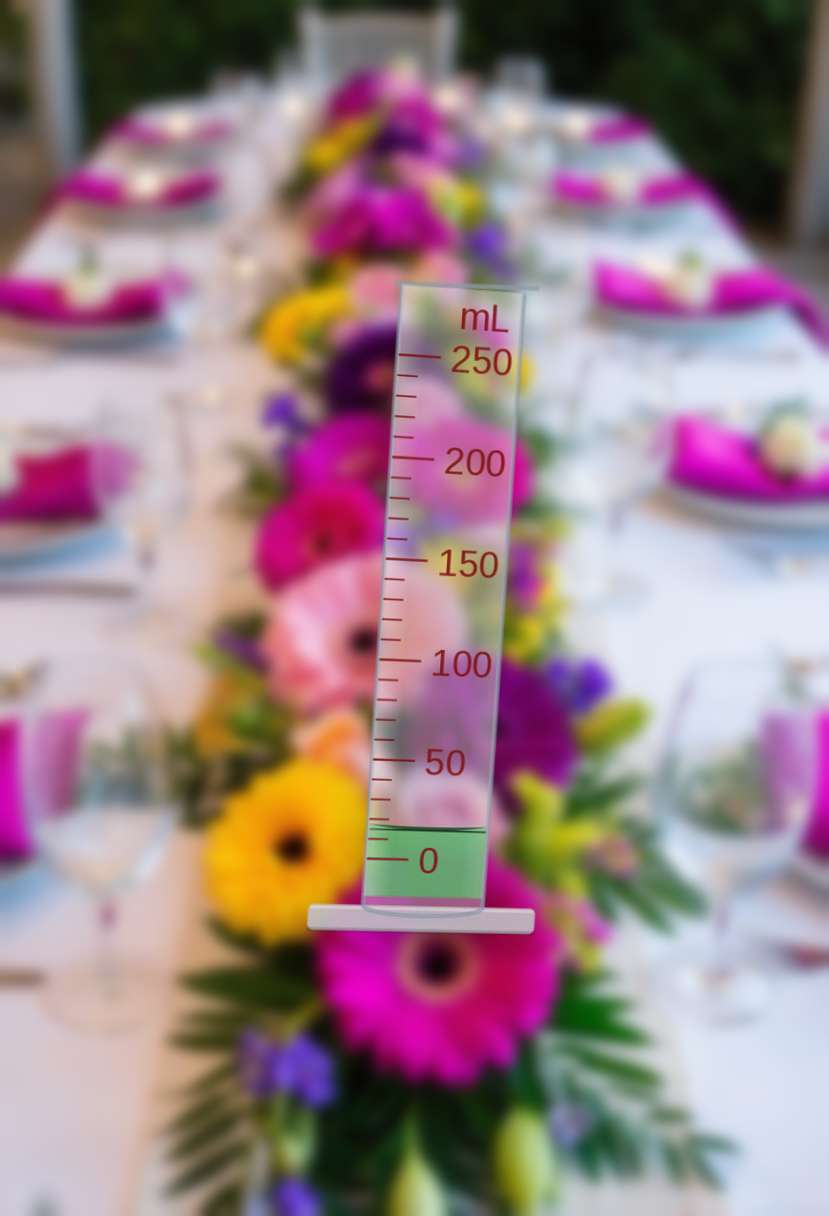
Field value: 15 mL
